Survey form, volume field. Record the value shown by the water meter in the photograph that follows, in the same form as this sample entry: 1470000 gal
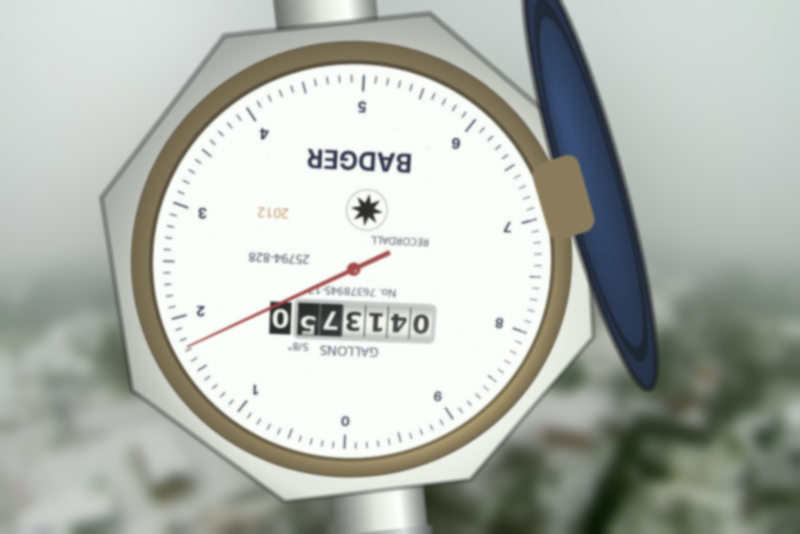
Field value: 413751.7 gal
